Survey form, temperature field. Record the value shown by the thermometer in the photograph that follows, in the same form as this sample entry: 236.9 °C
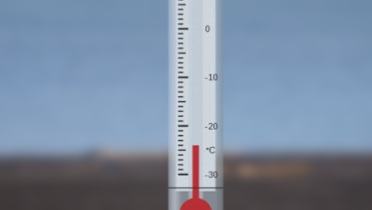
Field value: -24 °C
